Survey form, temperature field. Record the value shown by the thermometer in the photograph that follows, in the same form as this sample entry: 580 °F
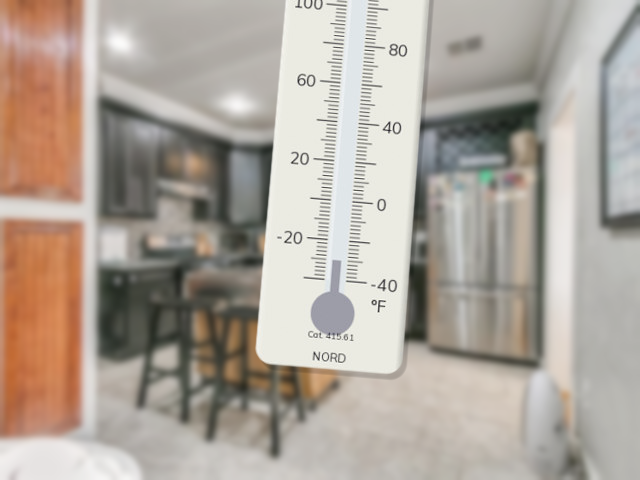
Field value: -30 °F
